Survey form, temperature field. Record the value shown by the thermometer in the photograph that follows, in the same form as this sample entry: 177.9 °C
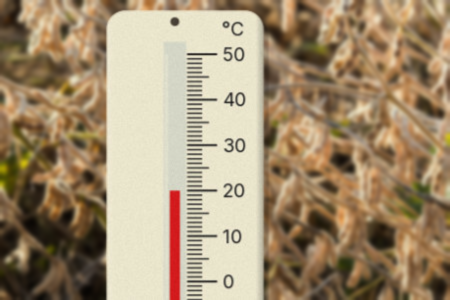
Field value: 20 °C
